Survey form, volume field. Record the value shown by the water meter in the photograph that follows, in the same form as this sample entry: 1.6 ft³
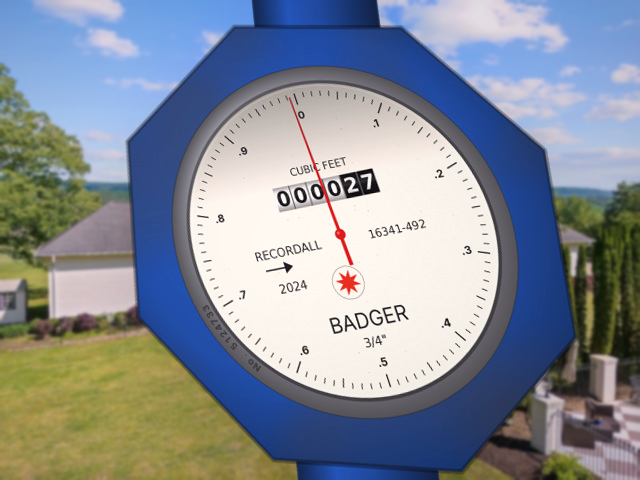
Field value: 26.99 ft³
